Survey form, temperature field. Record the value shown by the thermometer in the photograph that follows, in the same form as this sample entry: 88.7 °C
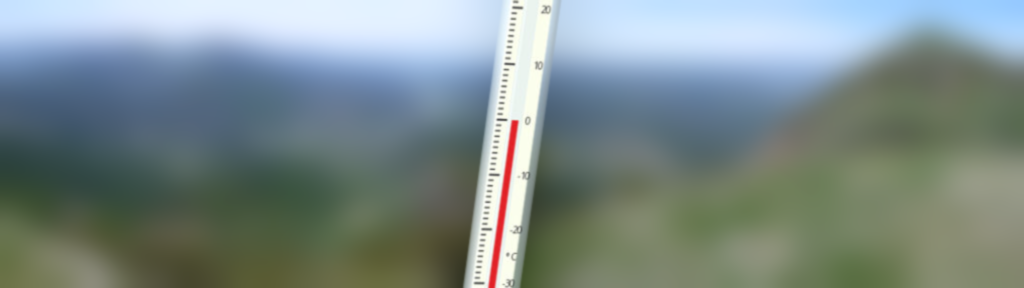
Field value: 0 °C
